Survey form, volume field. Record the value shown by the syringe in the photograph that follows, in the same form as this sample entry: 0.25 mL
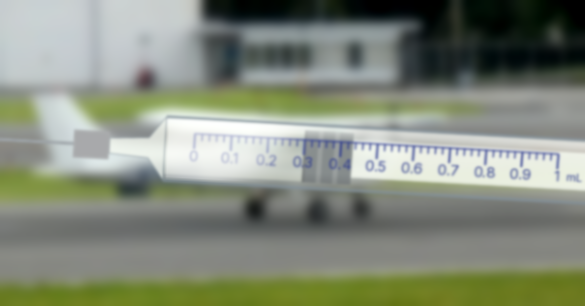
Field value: 0.3 mL
